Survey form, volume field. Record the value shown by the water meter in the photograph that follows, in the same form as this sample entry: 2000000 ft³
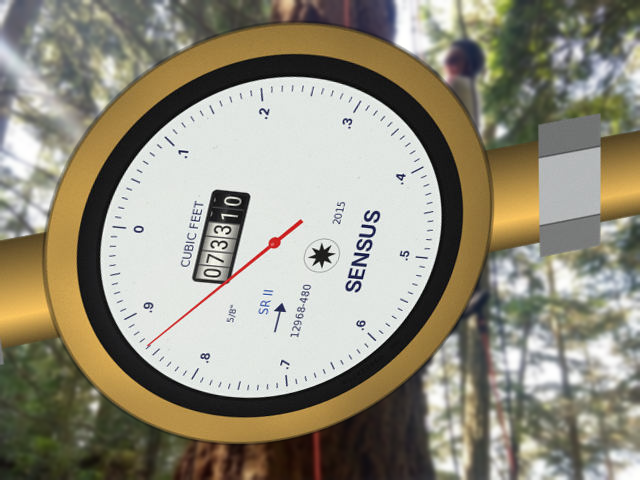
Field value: 73309.86 ft³
